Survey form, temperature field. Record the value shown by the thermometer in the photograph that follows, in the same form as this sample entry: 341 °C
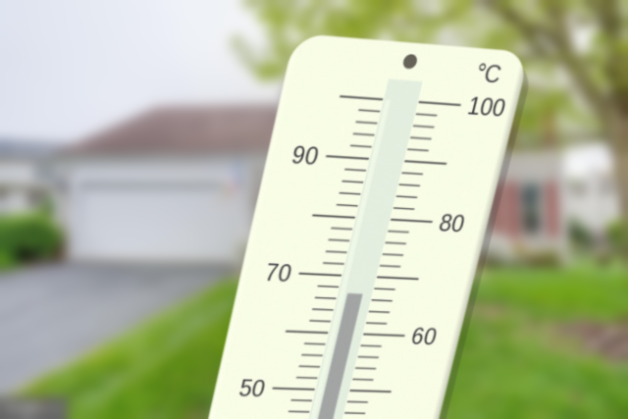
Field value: 67 °C
